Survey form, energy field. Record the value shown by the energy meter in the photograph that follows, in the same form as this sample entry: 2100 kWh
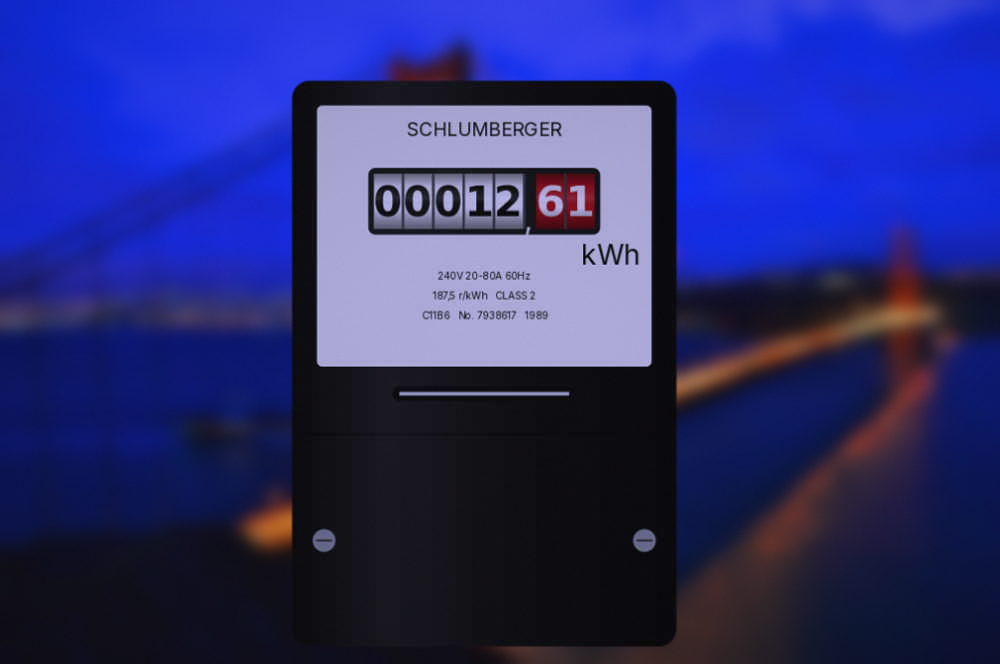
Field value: 12.61 kWh
